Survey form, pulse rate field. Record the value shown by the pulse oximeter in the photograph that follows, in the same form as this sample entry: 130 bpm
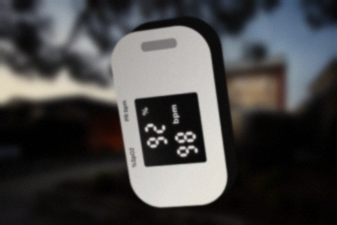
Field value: 98 bpm
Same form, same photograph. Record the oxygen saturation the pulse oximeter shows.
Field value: 92 %
